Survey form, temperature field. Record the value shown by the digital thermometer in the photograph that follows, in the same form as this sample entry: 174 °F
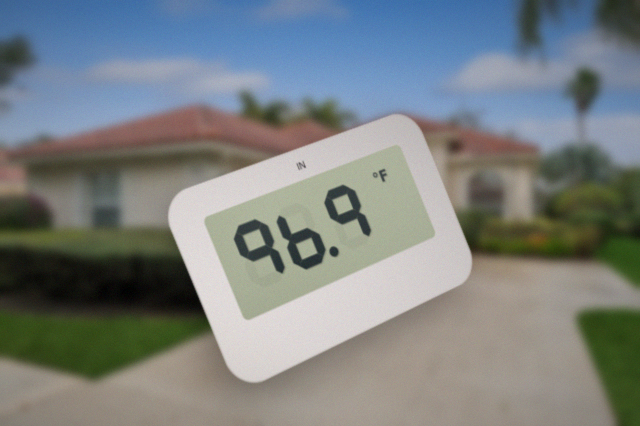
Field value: 96.9 °F
